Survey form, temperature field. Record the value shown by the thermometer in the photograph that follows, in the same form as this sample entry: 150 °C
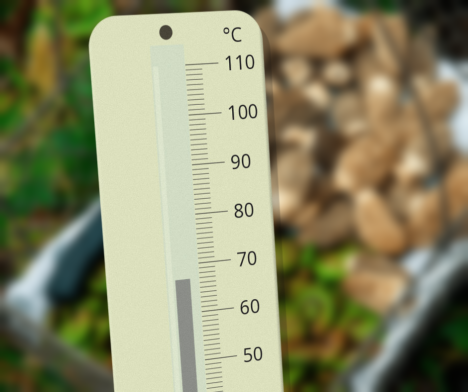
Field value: 67 °C
